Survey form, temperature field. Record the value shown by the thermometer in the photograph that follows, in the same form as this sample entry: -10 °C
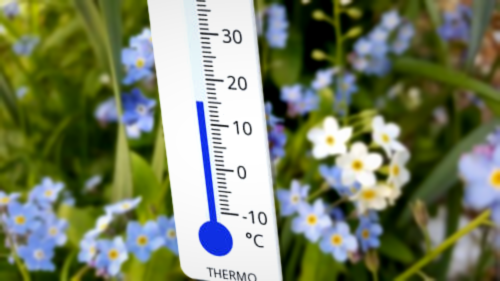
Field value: 15 °C
